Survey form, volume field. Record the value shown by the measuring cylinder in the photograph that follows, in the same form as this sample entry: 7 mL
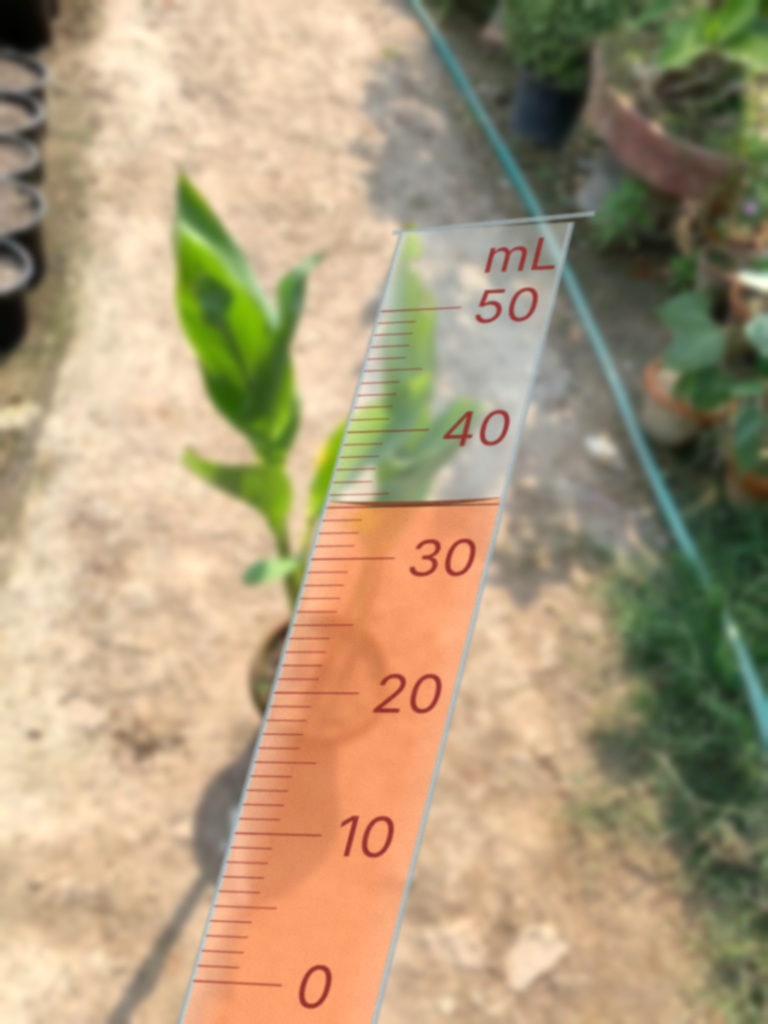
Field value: 34 mL
